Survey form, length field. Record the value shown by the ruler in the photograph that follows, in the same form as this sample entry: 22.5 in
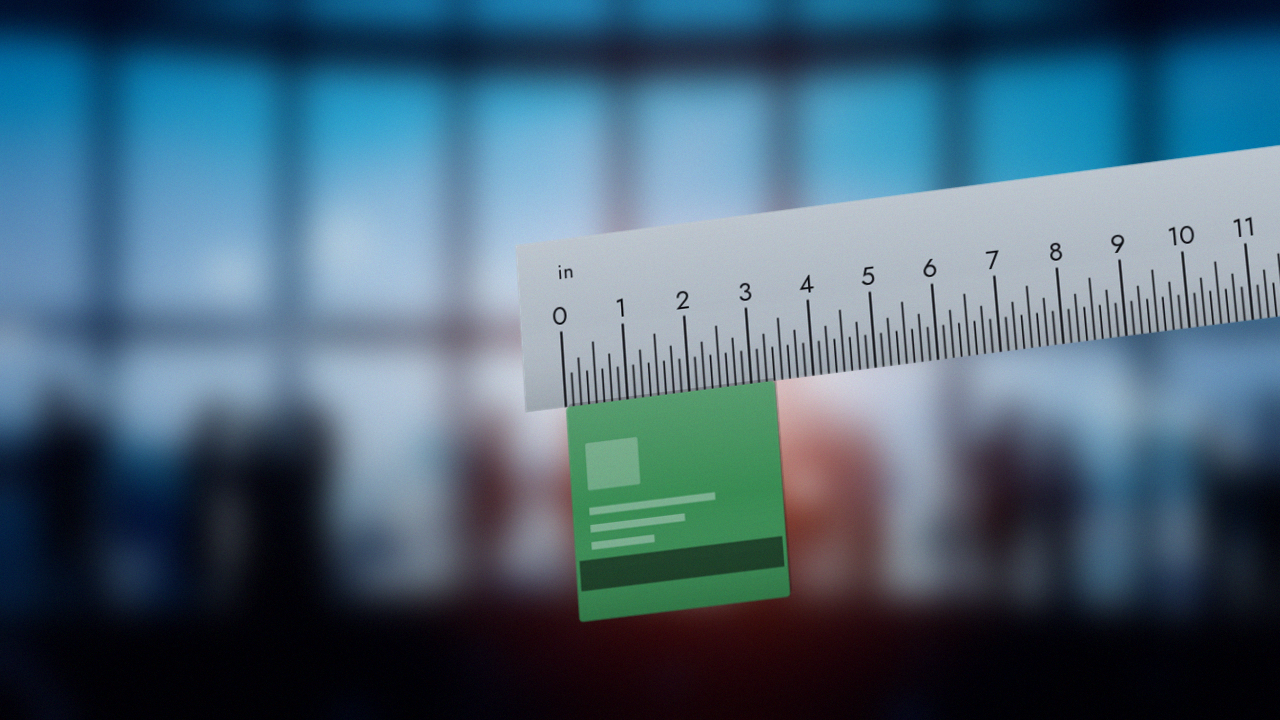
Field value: 3.375 in
